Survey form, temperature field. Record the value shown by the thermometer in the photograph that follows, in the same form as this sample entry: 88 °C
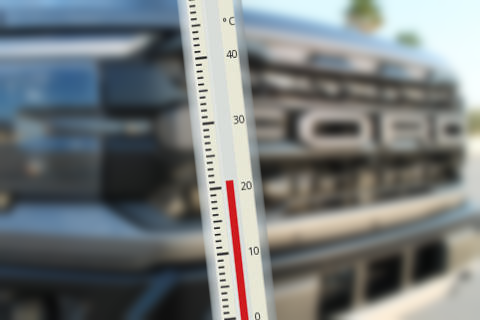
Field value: 21 °C
